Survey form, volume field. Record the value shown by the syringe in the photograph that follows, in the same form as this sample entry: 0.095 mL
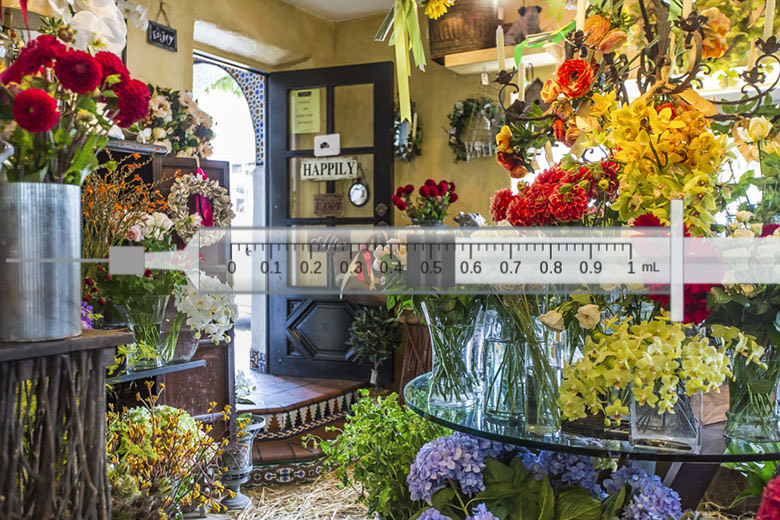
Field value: 0.44 mL
